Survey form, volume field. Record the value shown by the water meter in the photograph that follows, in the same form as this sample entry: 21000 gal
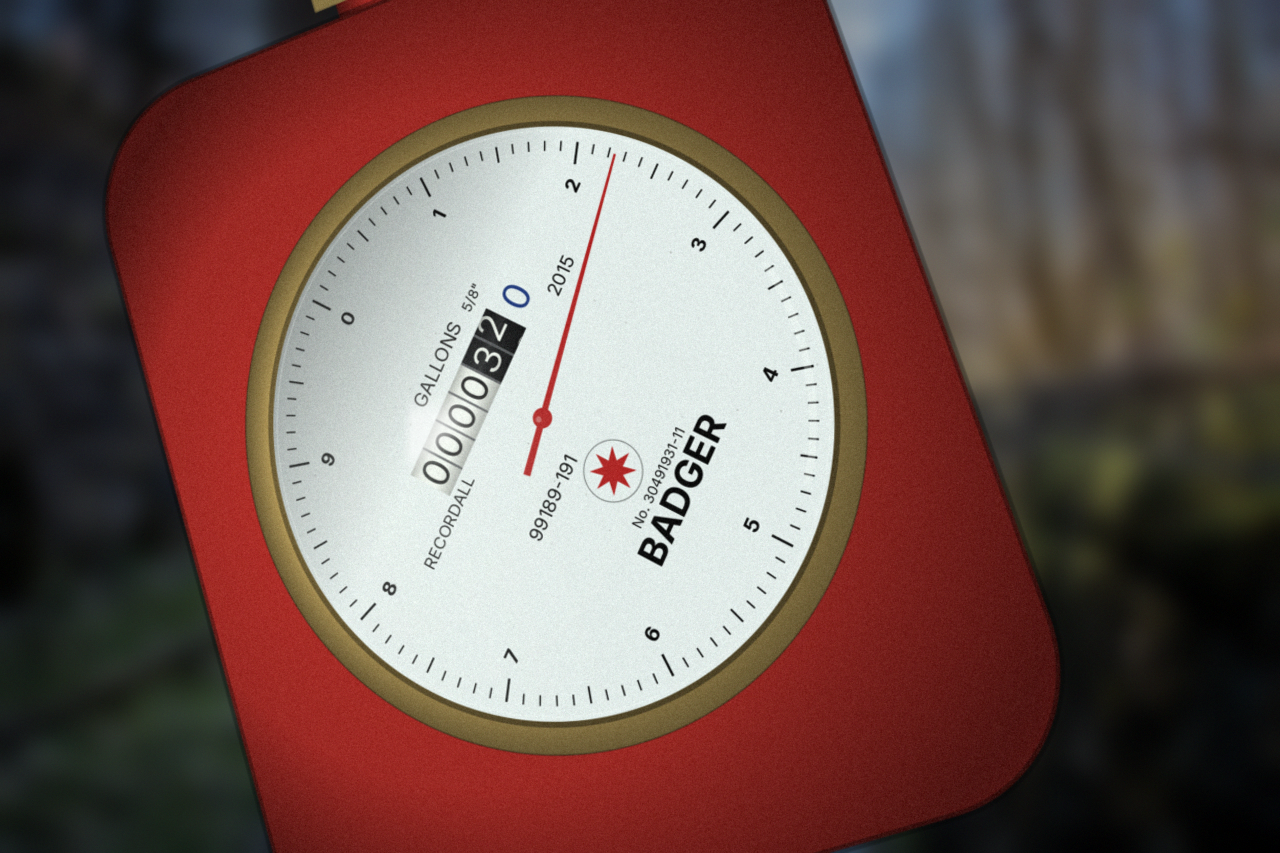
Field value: 322.2 gal
